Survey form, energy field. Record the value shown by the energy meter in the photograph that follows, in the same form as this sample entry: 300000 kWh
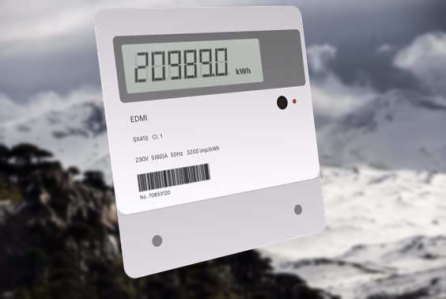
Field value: 20989.0 kWh
